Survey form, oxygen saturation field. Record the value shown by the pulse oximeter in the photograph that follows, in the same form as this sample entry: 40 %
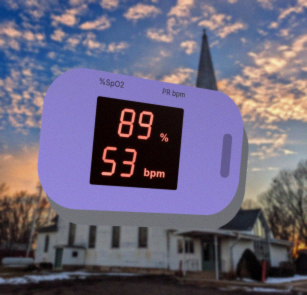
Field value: 89 %
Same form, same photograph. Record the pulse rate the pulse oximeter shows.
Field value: 53 bpm
